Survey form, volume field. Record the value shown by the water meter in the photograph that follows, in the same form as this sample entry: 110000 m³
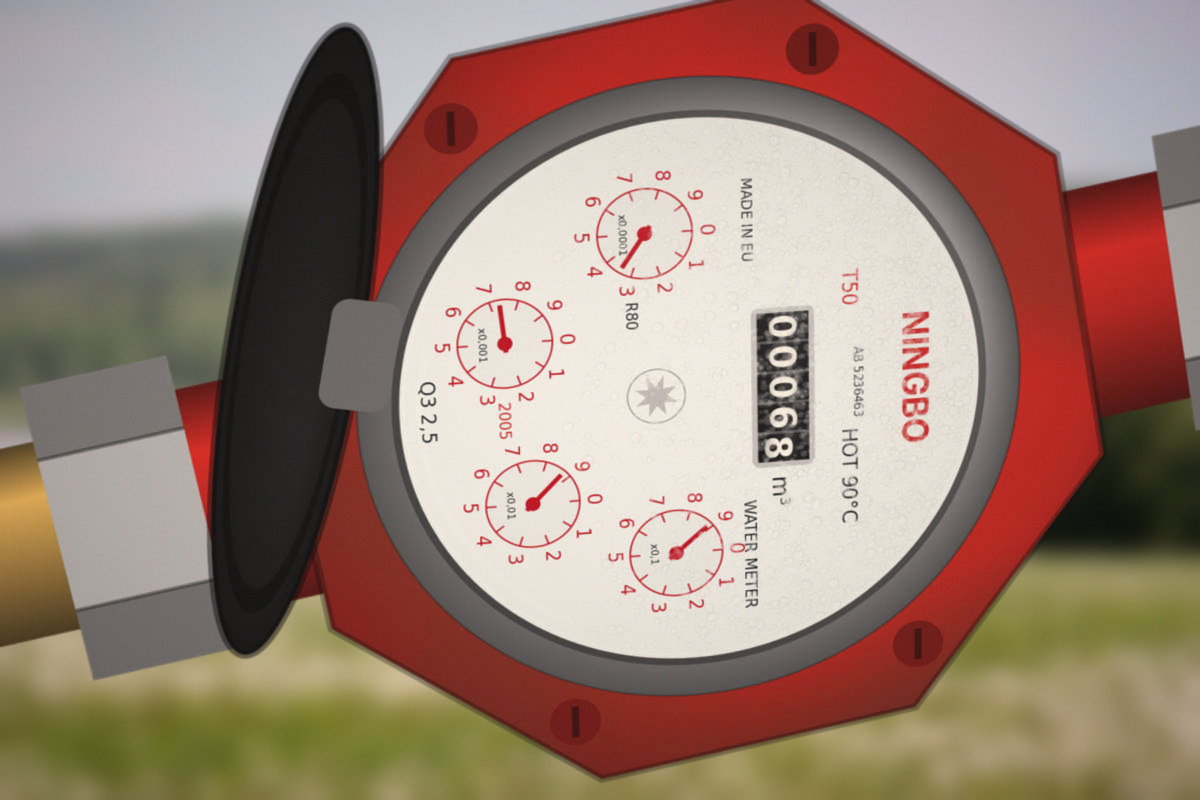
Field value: 67.8873 m³
